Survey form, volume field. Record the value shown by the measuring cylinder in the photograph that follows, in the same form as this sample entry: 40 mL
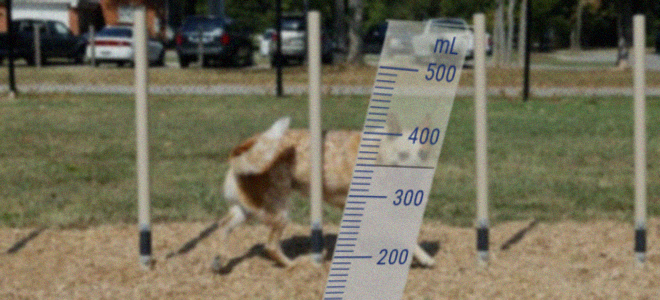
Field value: 350 mL
